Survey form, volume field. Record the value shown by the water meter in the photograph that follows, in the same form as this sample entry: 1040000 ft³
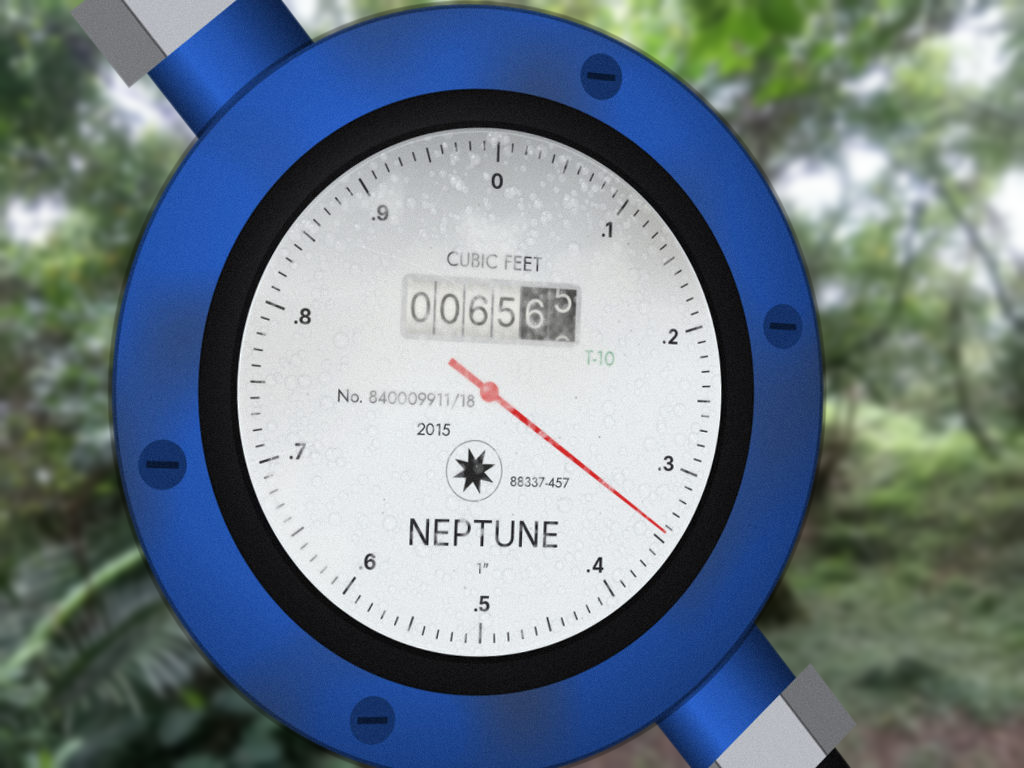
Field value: 6565.34 ft³
